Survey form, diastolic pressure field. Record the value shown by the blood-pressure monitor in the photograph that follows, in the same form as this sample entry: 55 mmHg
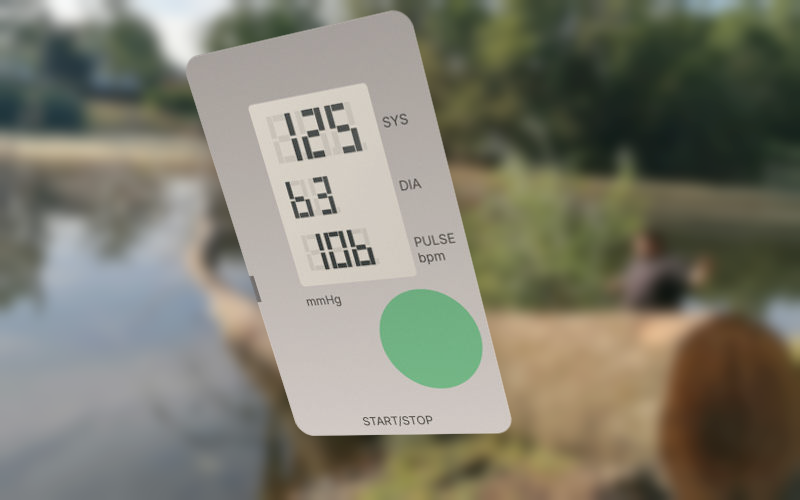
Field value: 63 mmHg
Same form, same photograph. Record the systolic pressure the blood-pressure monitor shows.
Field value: 125 mmHg
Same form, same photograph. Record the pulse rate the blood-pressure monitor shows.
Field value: 106 bpm
